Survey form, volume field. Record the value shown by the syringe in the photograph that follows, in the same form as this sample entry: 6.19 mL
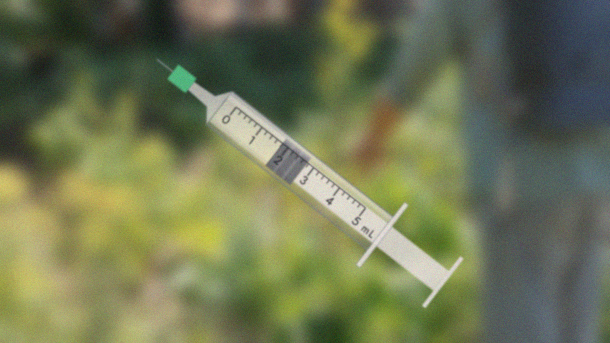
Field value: 1.8 mL
